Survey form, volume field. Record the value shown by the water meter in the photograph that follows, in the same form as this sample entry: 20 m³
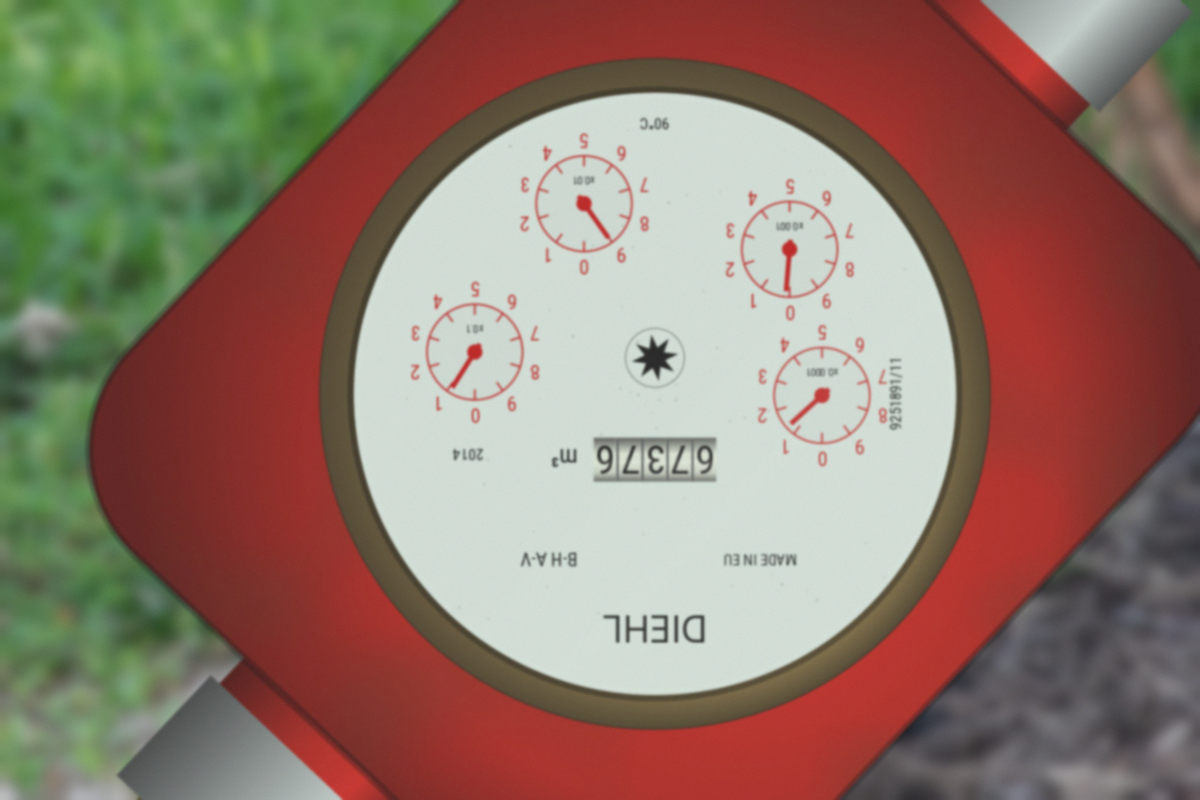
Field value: 67376.0901 m³
